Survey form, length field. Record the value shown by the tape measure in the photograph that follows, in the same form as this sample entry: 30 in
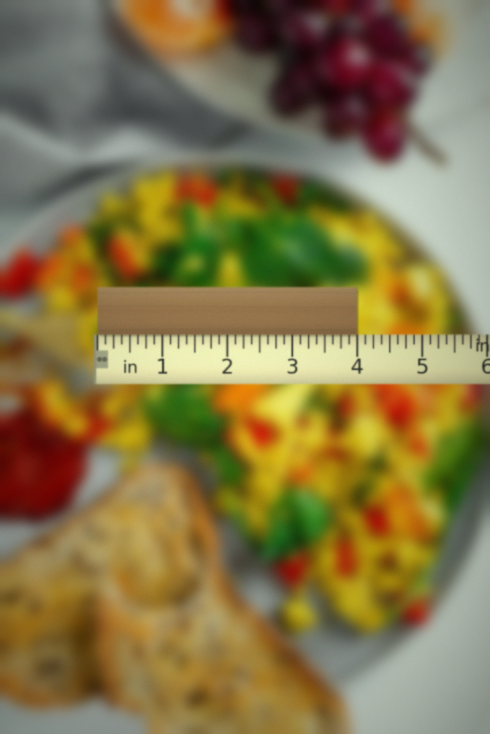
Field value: 4 in
